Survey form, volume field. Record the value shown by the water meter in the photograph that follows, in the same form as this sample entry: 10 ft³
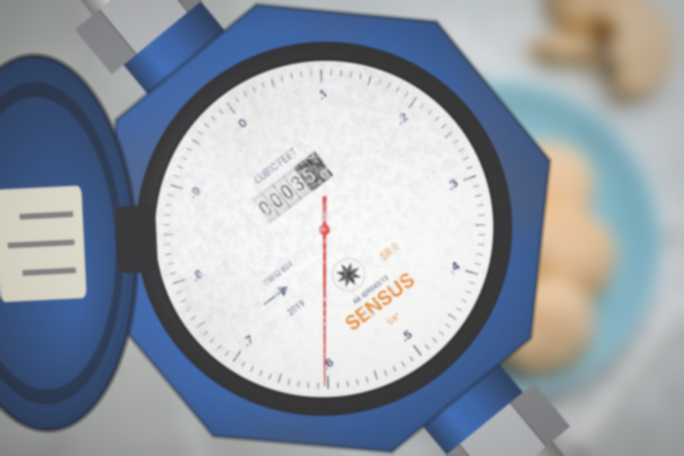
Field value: 358.60 ft³
